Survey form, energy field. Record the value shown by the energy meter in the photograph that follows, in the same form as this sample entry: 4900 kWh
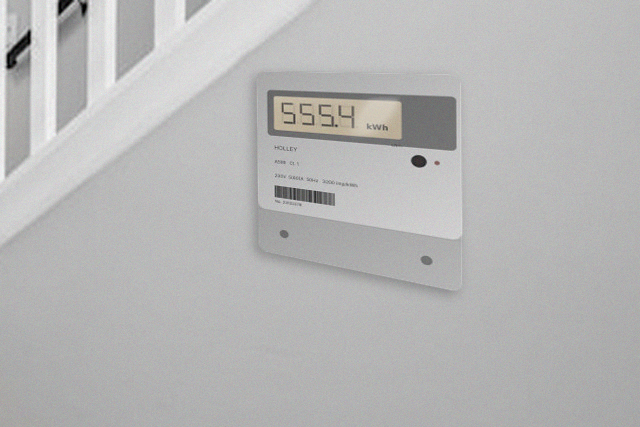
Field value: 555.4 kWh
